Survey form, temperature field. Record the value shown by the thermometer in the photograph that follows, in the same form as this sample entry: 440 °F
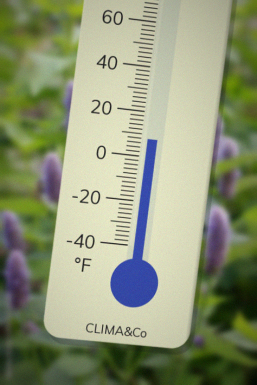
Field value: 8 °F
